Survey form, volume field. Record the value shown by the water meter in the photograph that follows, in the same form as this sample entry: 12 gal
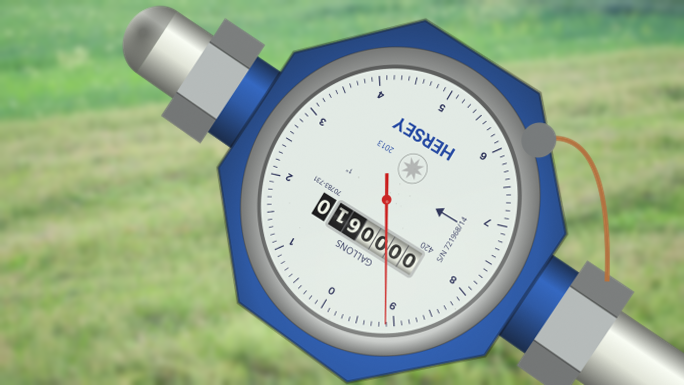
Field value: 609.1 gal
